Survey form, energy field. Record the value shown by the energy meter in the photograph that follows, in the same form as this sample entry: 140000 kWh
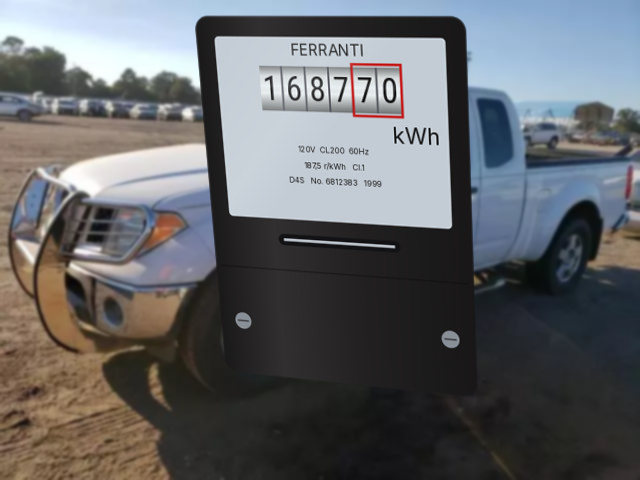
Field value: 1687.70 kWh
